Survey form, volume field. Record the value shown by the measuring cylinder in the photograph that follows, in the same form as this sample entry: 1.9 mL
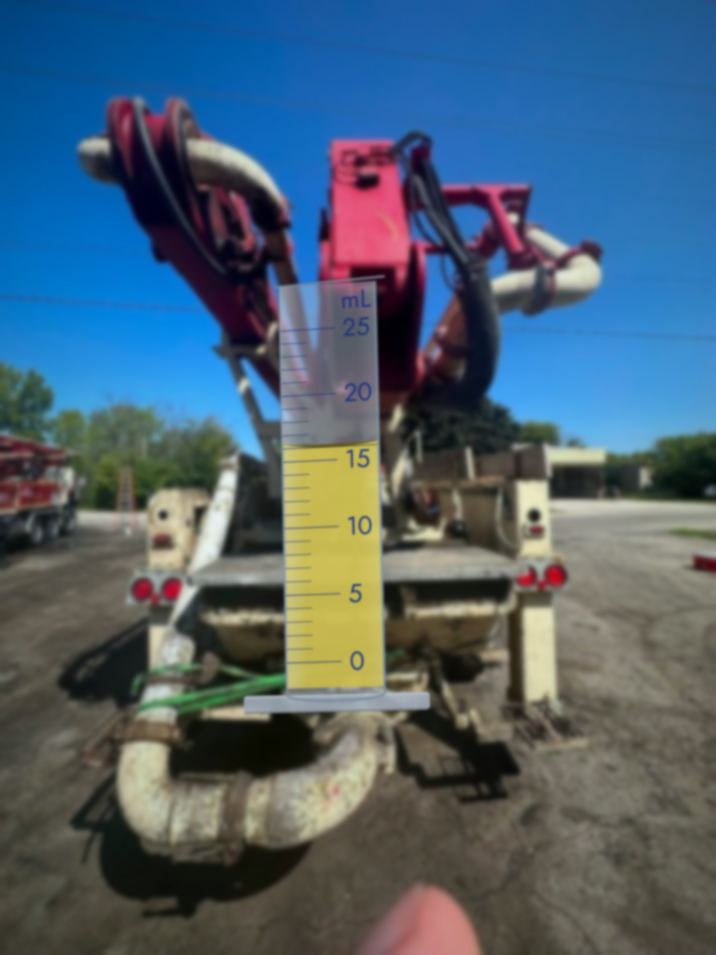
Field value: 16 mL
